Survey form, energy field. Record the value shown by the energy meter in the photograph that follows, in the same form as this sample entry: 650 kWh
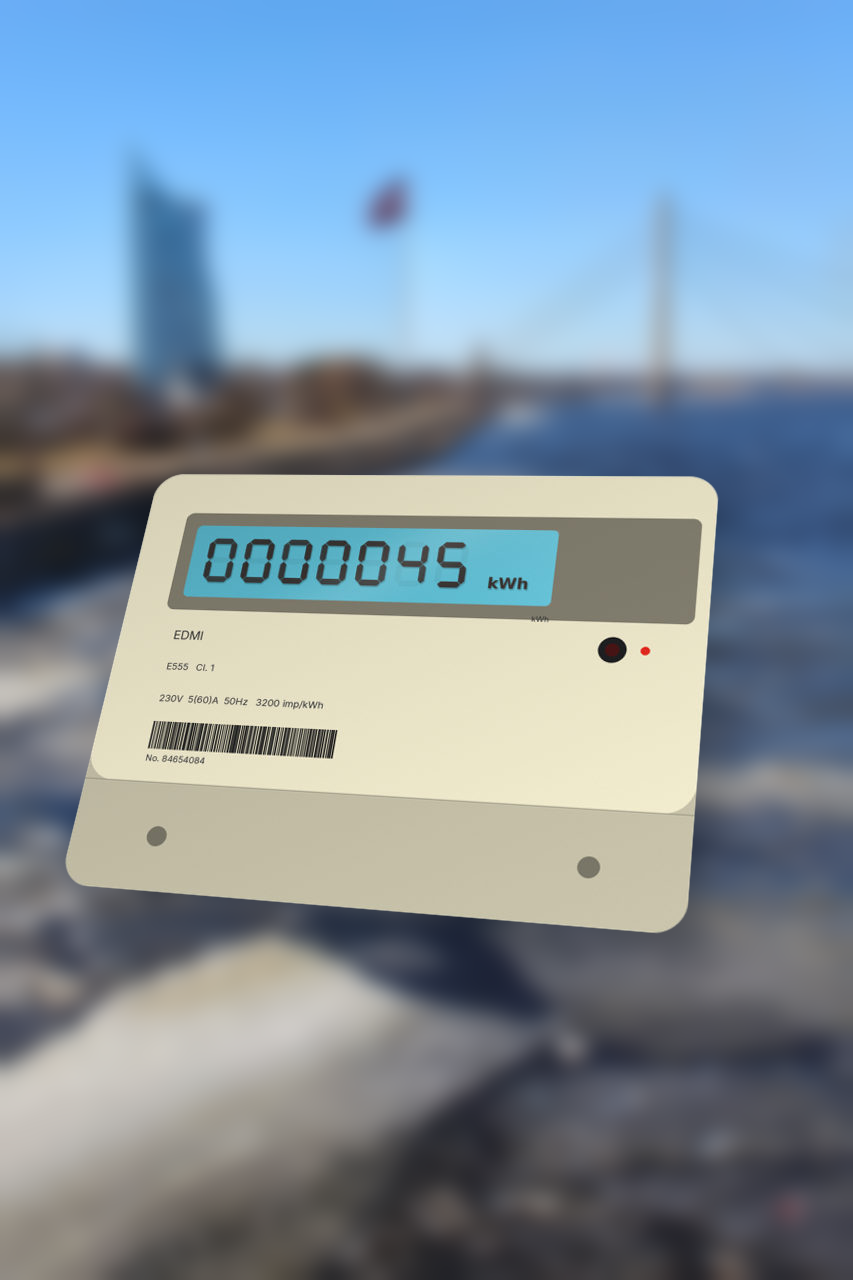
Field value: 45 kWh
